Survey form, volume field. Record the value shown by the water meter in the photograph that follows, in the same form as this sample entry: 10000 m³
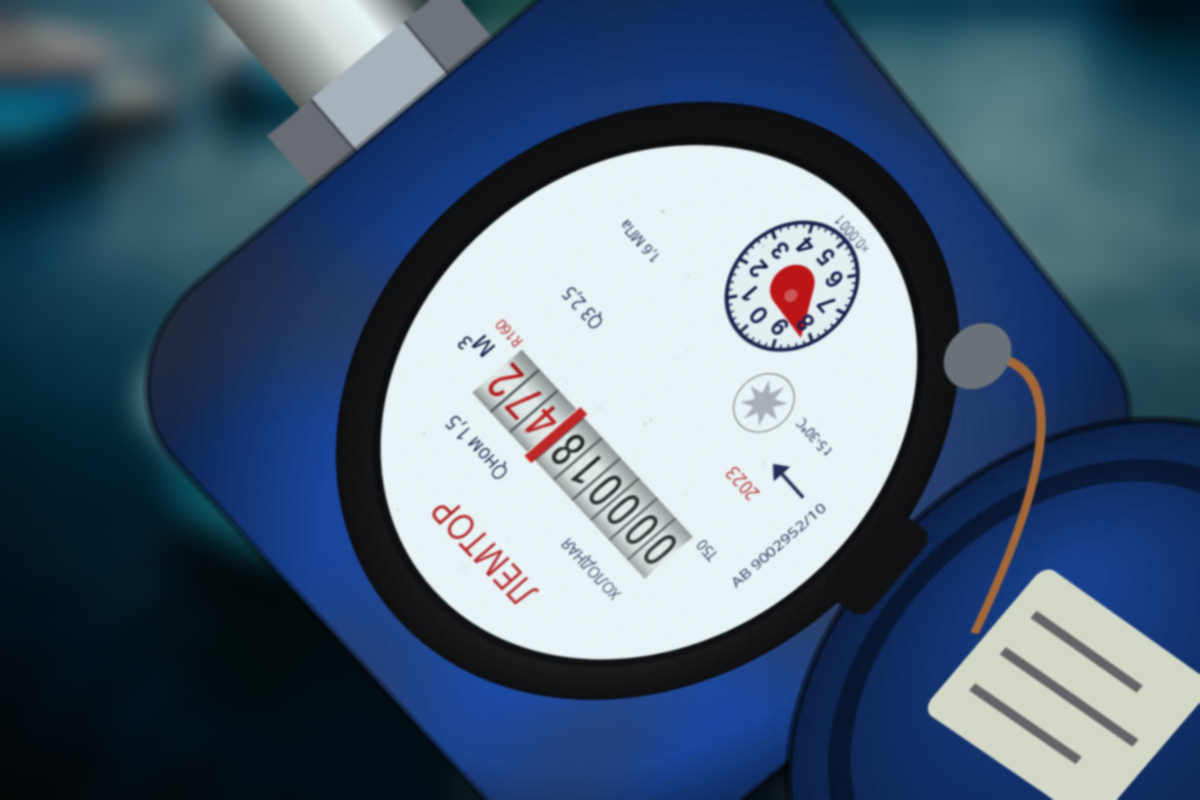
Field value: 18.4728 m³
